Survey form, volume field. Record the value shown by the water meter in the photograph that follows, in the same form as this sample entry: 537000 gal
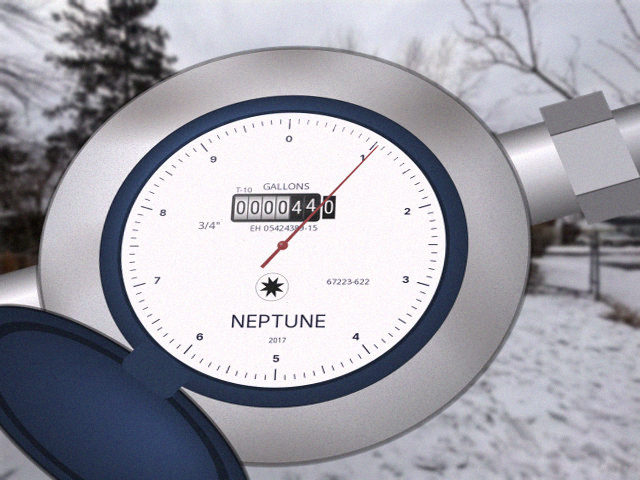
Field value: 441.0 gal
